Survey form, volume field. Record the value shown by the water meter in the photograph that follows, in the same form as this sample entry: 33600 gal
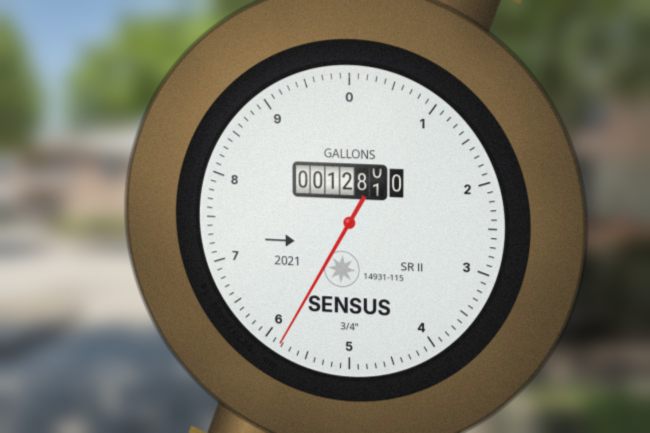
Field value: 12805.8 gal
